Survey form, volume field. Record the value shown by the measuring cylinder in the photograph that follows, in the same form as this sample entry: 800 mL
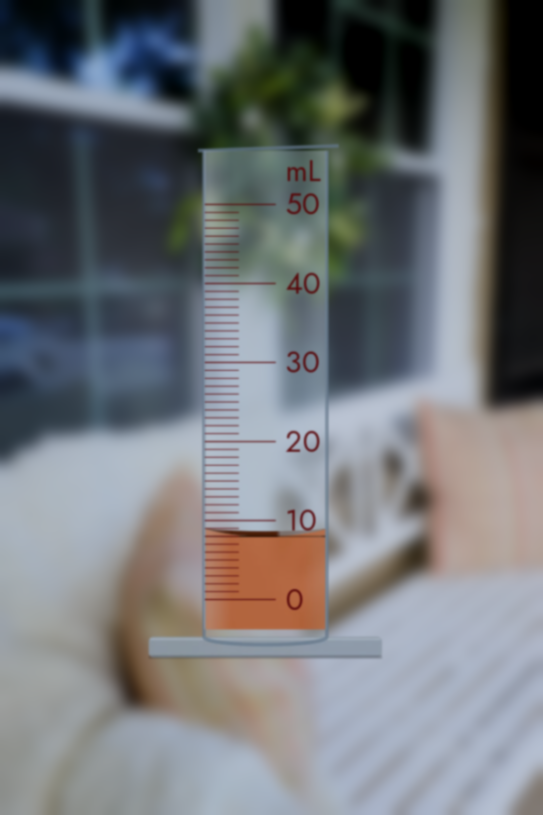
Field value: 8 mL
